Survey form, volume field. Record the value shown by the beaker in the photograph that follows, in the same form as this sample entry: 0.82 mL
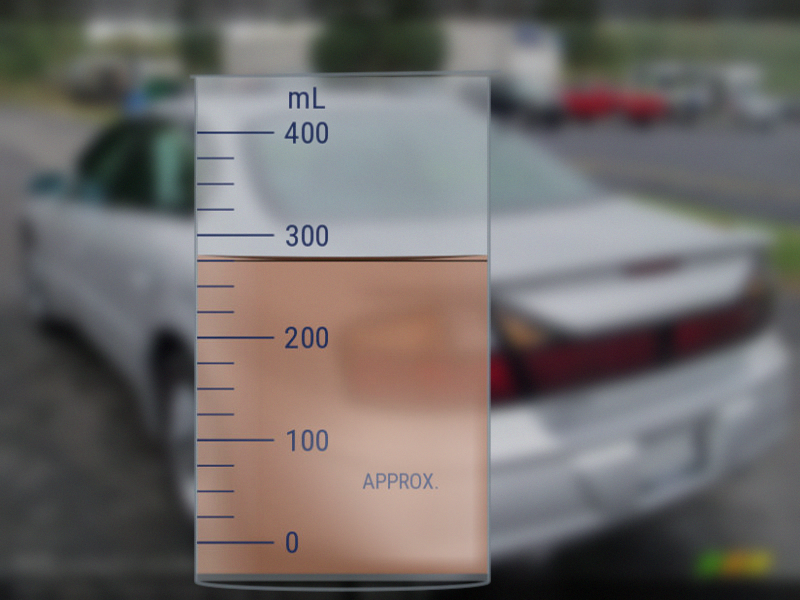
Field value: 275 mL
